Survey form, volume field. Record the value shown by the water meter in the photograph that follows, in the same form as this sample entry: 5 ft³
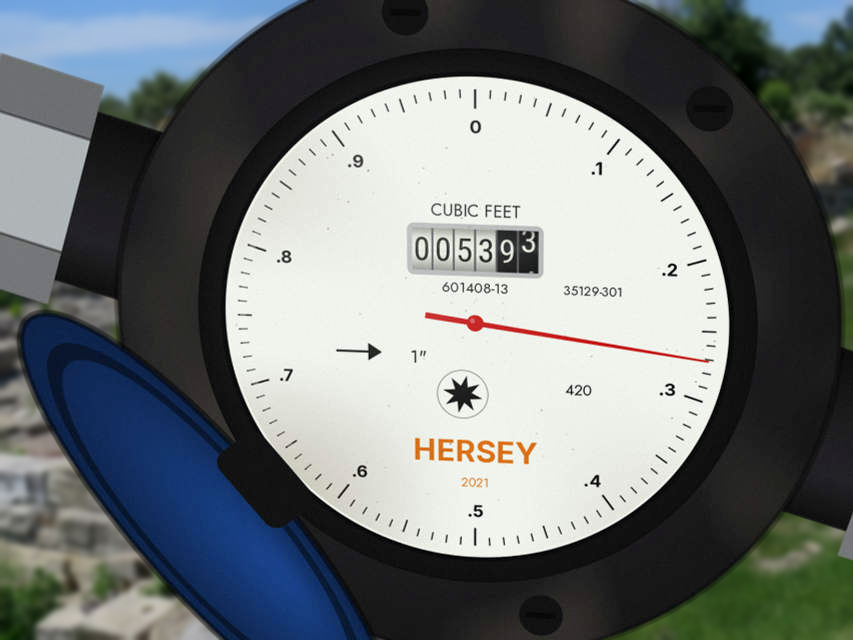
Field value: 5393.27 ft³
